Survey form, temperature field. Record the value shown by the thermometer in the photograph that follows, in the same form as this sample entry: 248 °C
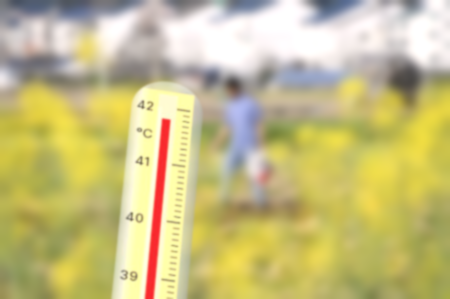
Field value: 41.8 °C
